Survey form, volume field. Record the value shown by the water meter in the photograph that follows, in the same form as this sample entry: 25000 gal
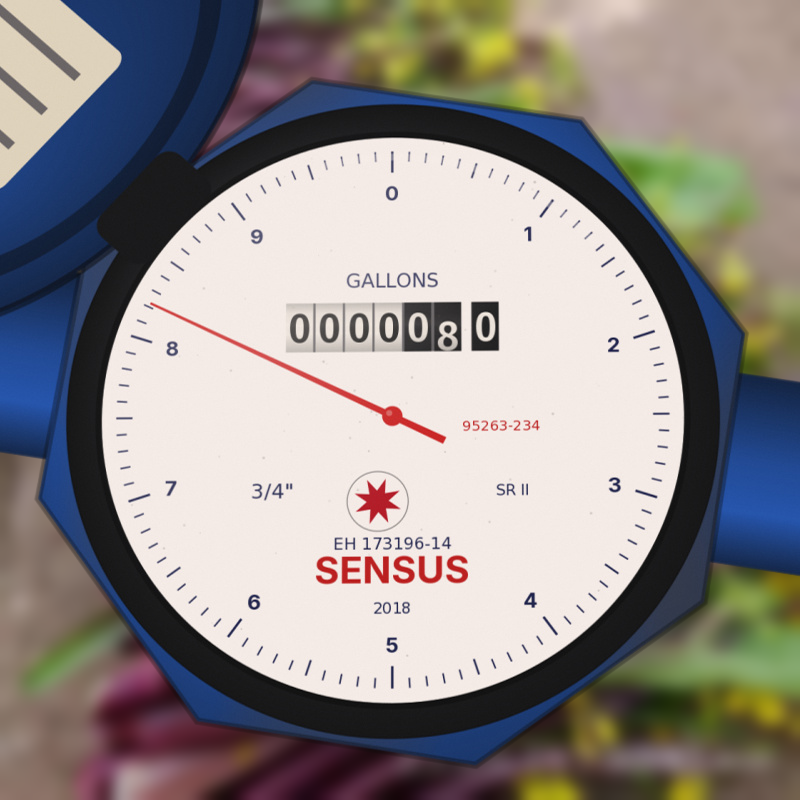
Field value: 78.2 gal
